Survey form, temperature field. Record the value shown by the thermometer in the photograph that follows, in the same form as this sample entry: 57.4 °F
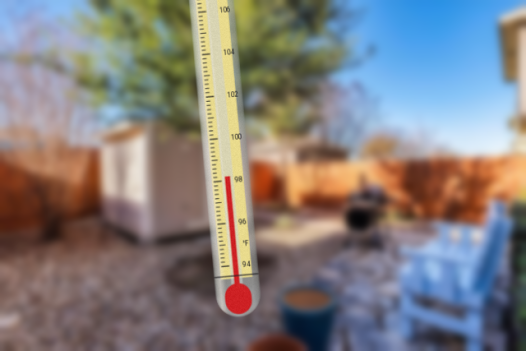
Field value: 98.2 °F
